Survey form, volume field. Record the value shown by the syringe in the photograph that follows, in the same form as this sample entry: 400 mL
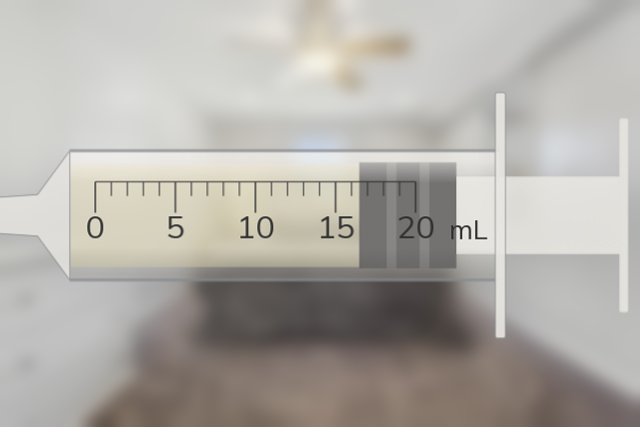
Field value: 16.5 mL
